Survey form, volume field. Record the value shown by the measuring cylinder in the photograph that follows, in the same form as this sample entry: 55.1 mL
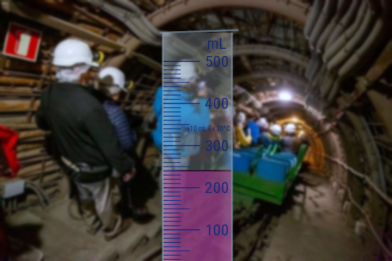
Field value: 240 mL
